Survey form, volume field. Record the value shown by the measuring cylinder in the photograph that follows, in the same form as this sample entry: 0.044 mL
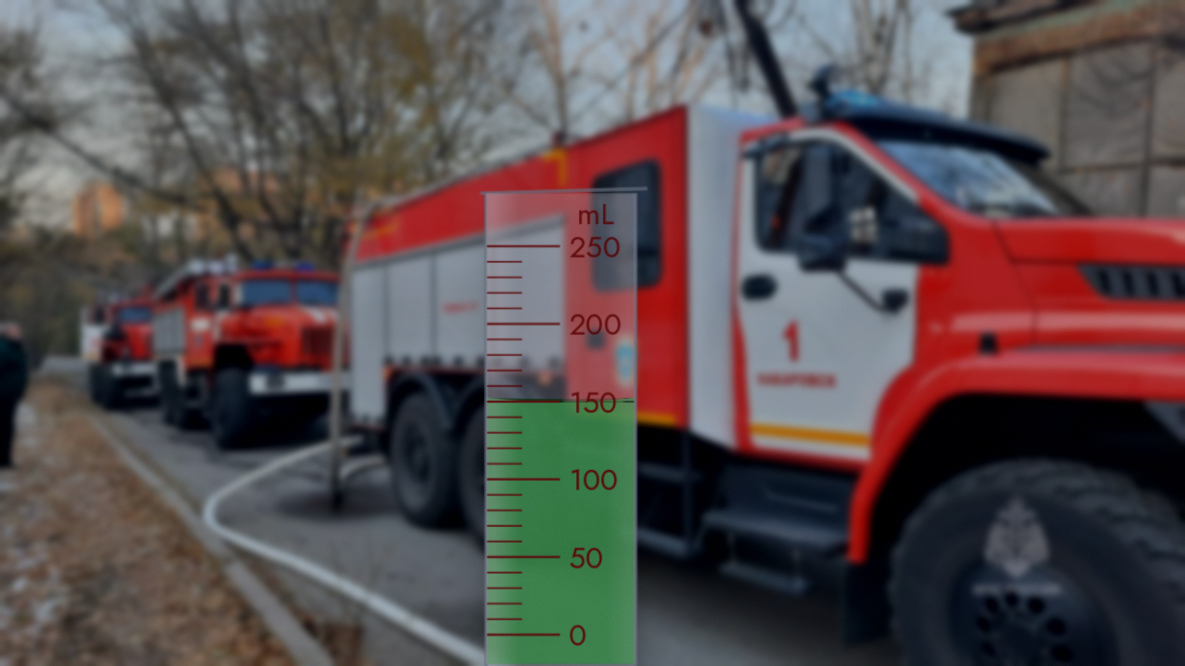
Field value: 150 mL
